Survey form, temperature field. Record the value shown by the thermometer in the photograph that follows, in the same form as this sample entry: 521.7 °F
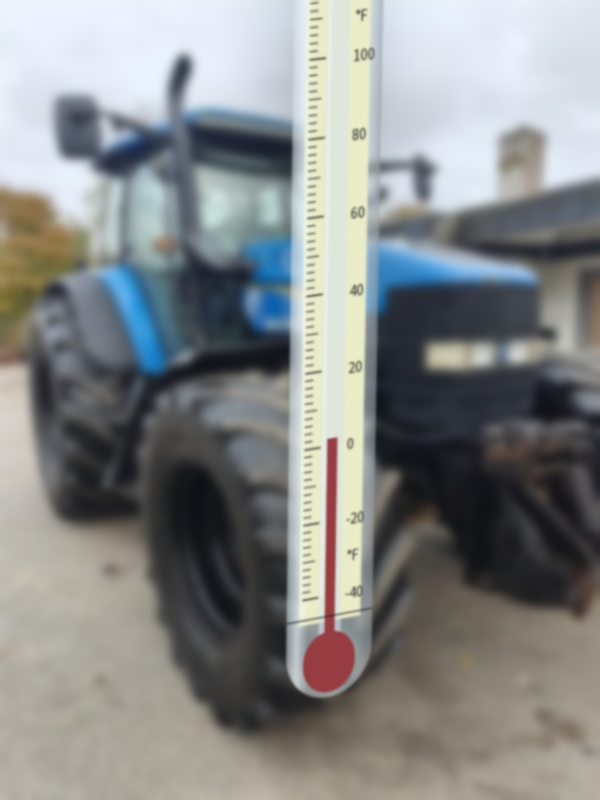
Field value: 2 °F
